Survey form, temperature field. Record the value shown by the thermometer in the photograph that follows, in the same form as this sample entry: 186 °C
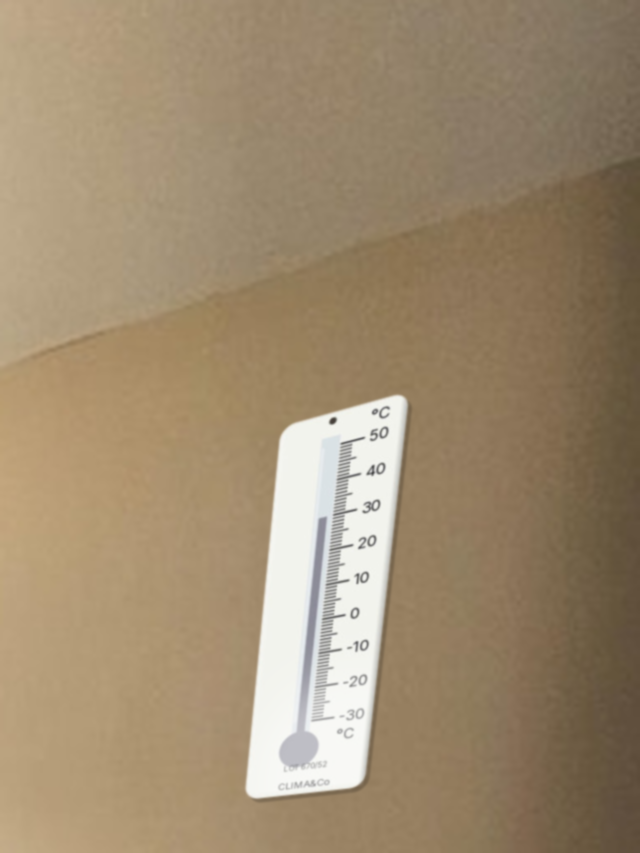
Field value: 30 °C
